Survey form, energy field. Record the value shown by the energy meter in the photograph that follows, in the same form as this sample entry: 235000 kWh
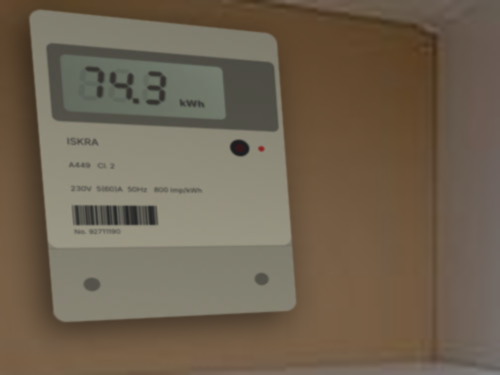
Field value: 74.3 kWh
